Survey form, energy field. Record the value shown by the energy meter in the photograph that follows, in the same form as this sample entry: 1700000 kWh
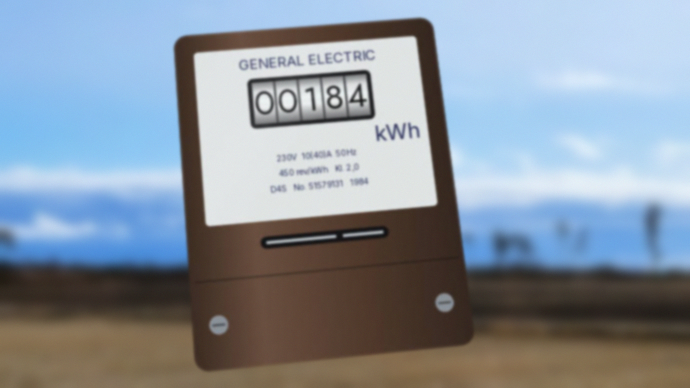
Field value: 184 kWh
